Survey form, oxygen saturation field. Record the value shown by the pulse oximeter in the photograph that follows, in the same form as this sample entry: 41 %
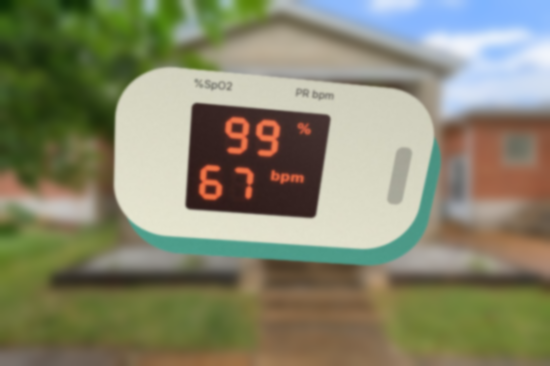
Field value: 99 %
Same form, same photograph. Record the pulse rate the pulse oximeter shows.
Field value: 67 bpm
